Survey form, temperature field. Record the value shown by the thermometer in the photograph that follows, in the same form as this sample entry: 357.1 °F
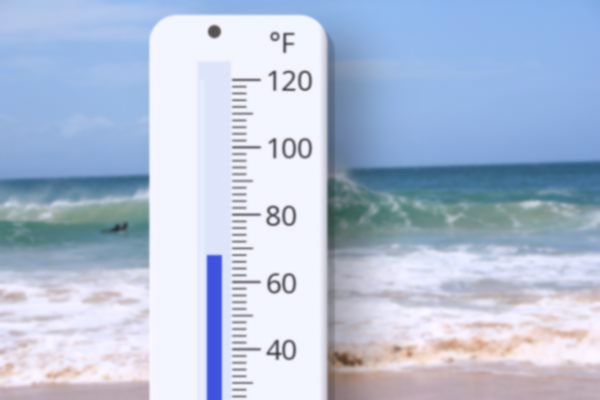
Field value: 68 °F
